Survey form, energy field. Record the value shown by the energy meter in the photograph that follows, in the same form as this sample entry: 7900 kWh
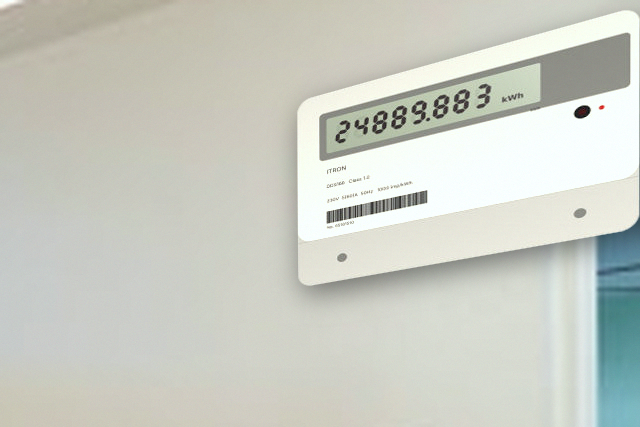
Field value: 24889.883 kWh
